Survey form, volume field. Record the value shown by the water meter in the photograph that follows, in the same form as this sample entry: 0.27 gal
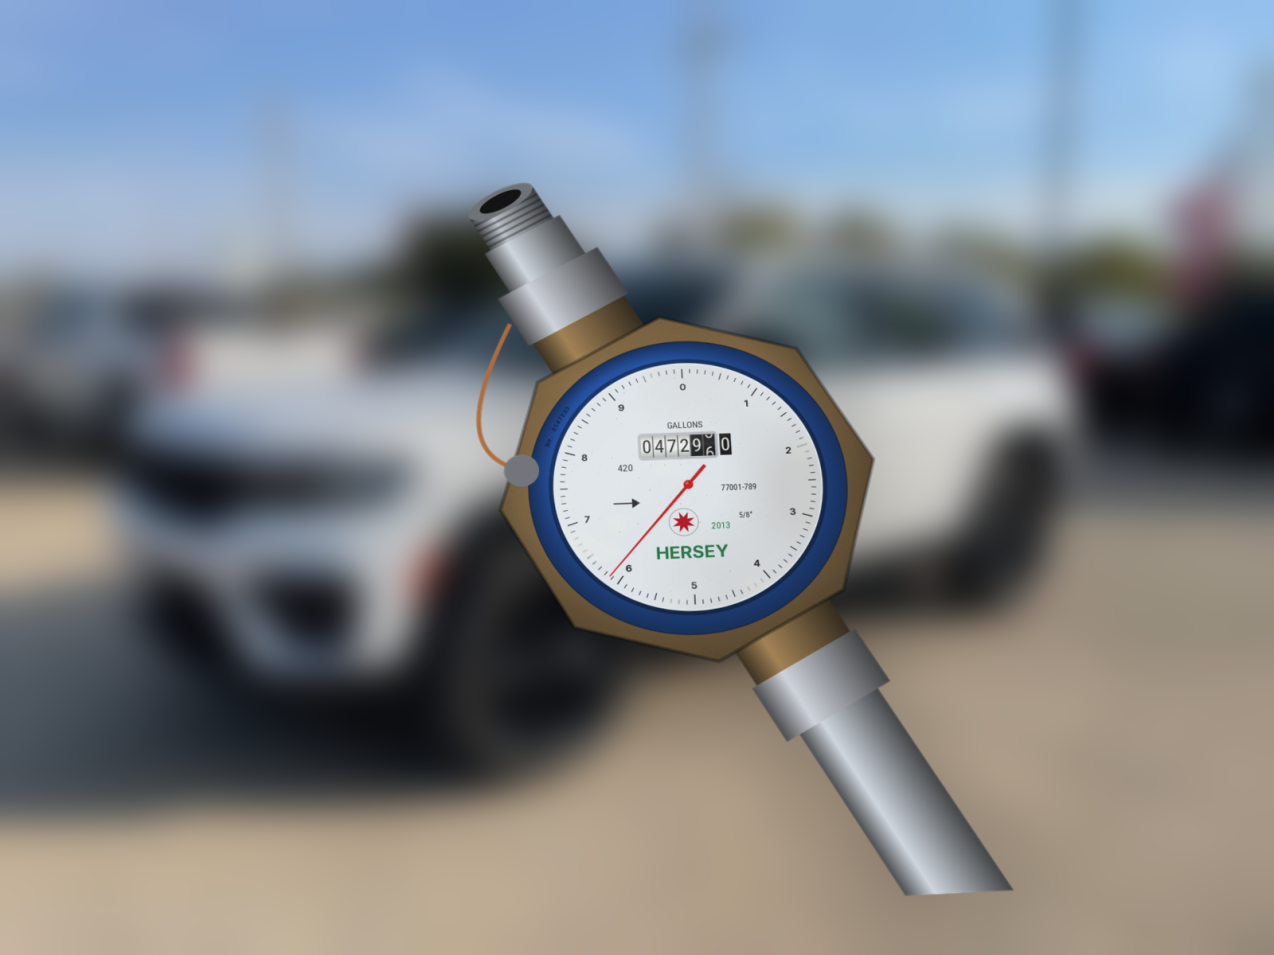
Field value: 472956.1 gal
